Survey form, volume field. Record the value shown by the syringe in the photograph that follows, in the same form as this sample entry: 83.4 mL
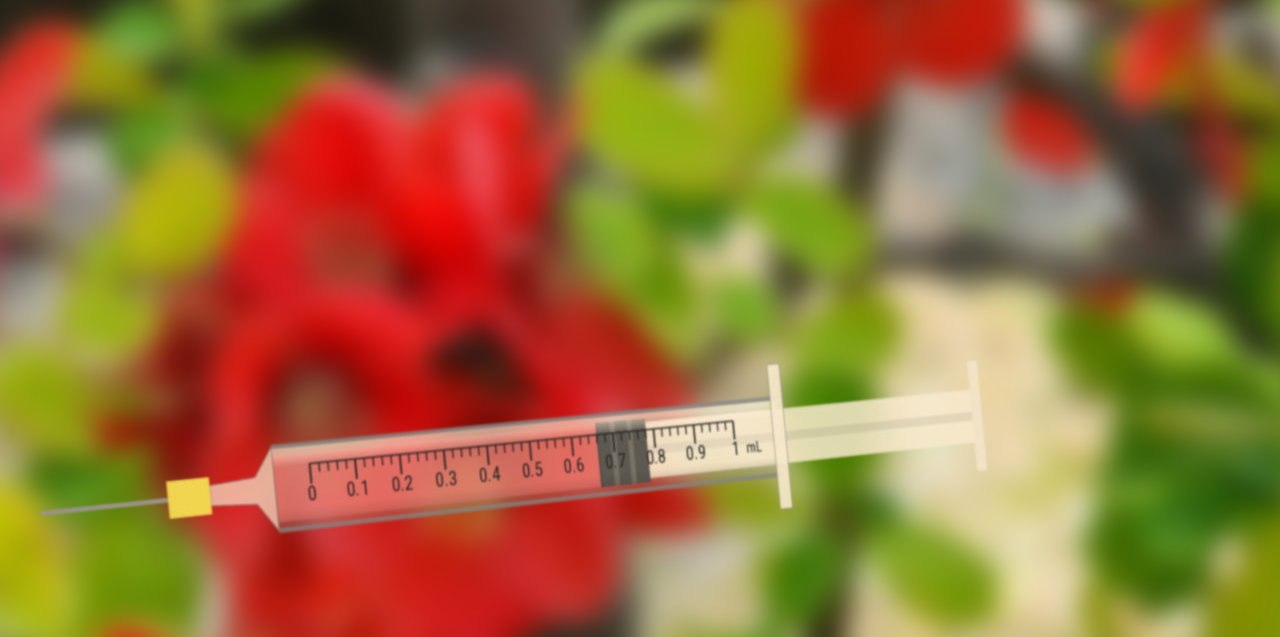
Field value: 0.66 mL
